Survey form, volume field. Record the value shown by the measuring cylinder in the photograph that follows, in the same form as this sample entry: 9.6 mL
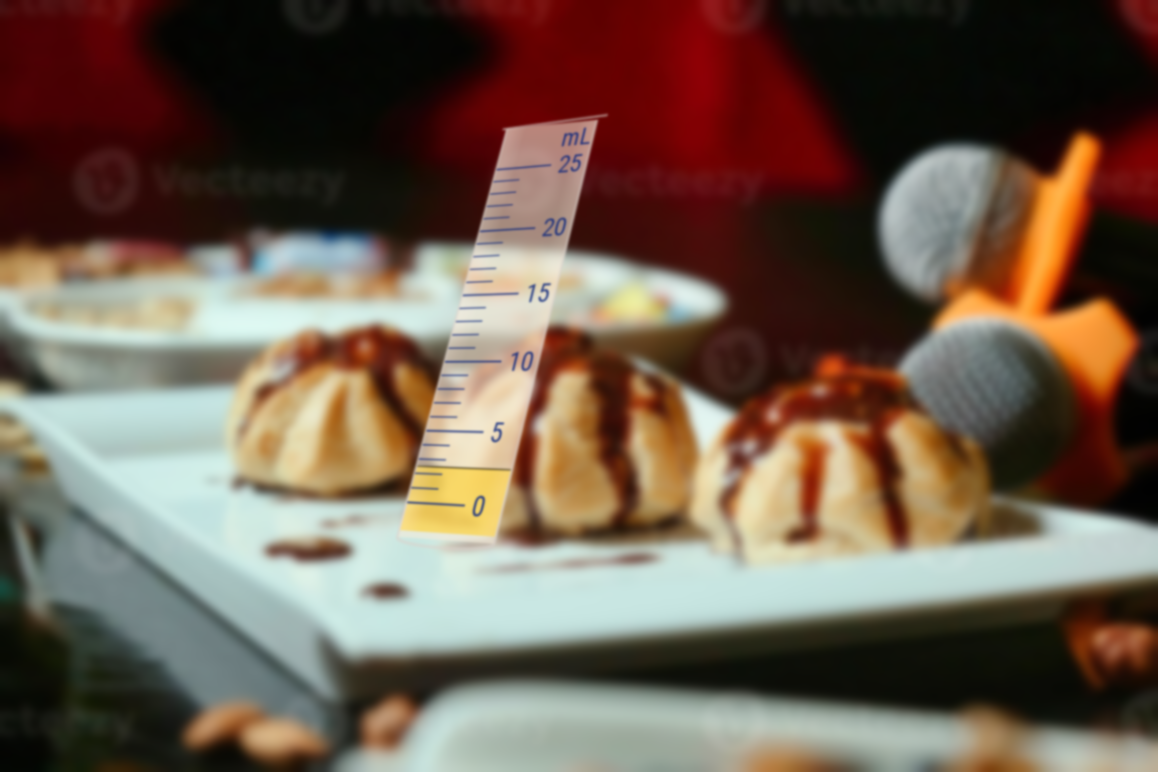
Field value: 2.5 mL
